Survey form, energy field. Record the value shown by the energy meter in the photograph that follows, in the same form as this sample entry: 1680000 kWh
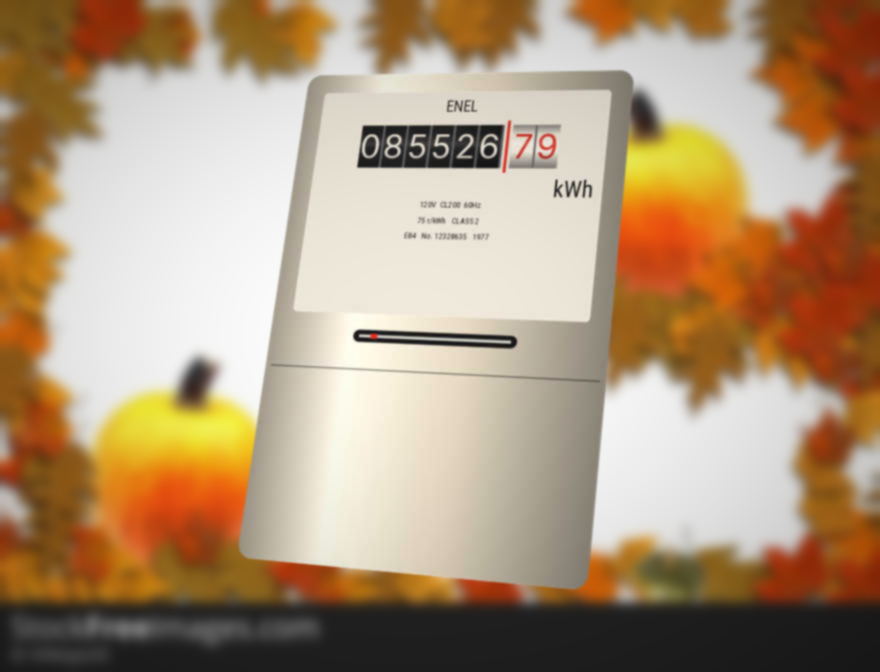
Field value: 85526.79 kWh
